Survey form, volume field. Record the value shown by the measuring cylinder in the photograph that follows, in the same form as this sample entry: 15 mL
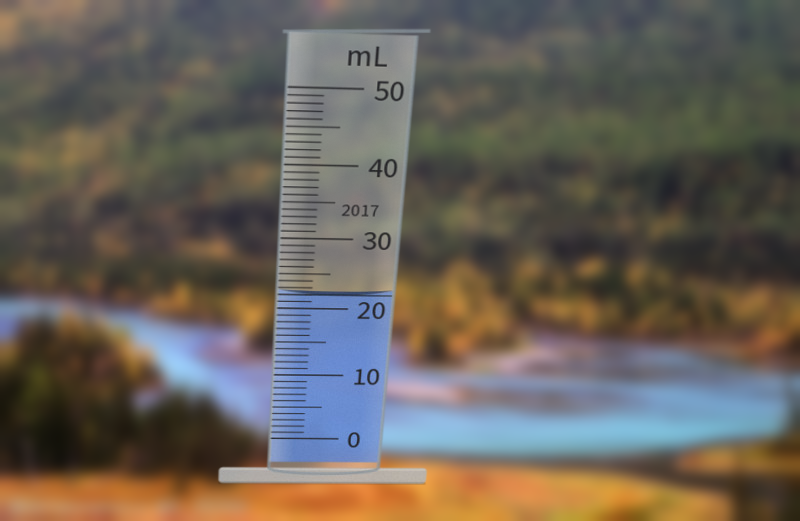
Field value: 22 mL
